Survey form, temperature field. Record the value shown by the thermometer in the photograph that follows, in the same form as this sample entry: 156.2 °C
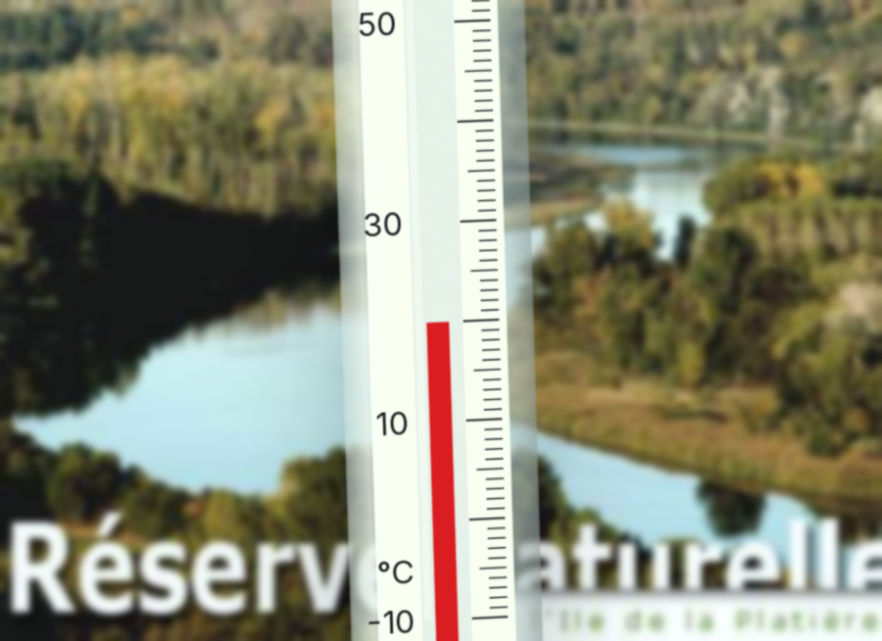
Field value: 20 °C
